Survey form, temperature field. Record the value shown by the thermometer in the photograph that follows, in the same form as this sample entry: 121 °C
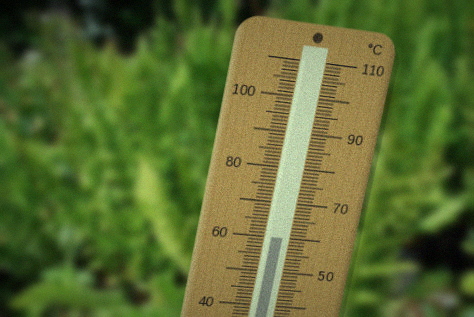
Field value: 60 °C
